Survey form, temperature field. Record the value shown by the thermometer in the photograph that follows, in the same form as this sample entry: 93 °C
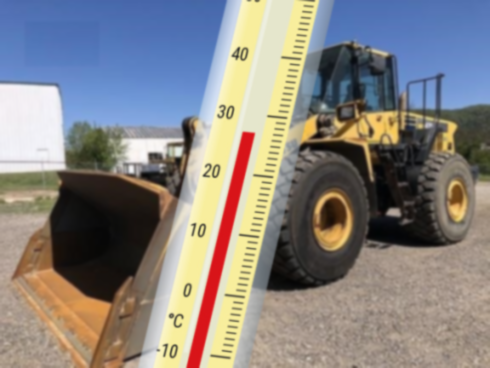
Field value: 27 °C
